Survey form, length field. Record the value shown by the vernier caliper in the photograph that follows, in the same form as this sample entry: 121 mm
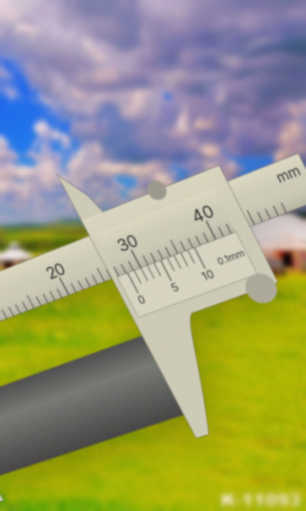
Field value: 28.2 mm
